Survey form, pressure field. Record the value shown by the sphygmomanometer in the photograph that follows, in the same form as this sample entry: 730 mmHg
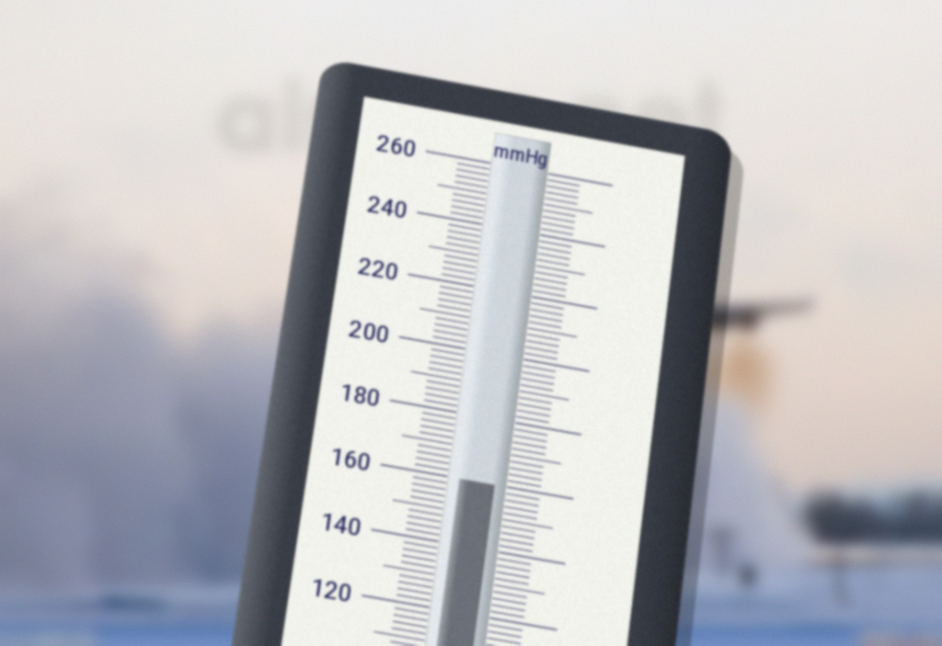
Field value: 160 mmHg
